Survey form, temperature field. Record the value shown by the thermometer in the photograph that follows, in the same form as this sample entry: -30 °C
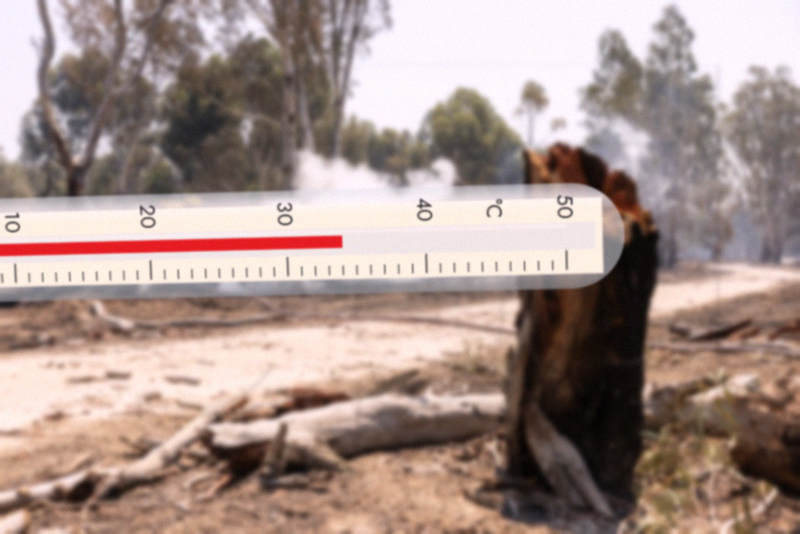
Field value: 34 °C
